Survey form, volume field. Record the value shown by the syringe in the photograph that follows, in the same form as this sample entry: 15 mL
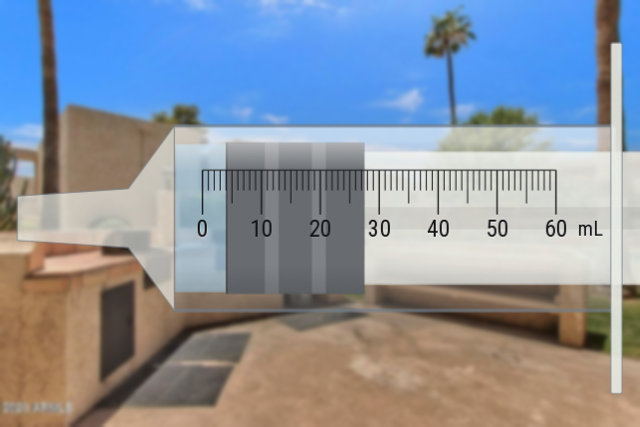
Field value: 4 mL
